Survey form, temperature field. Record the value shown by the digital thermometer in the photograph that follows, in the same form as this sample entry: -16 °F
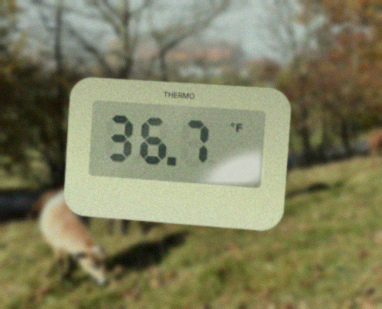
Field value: 36.7 °F
